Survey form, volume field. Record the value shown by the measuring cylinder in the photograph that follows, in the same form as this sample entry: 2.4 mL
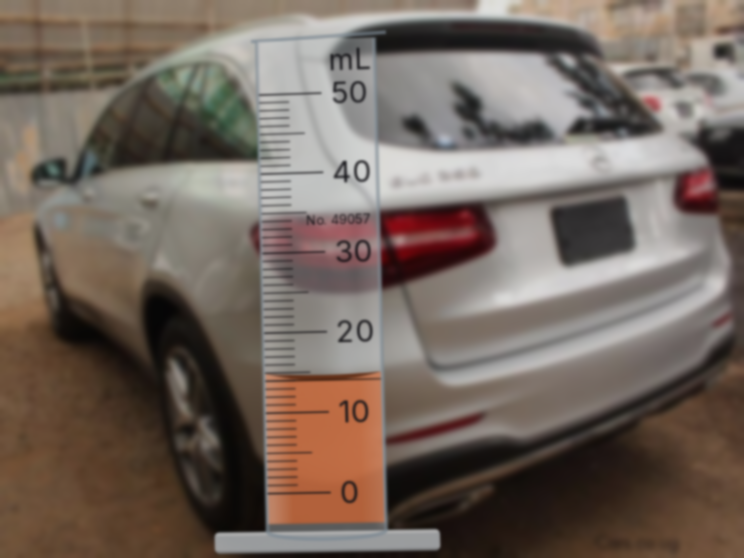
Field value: 14 mL
